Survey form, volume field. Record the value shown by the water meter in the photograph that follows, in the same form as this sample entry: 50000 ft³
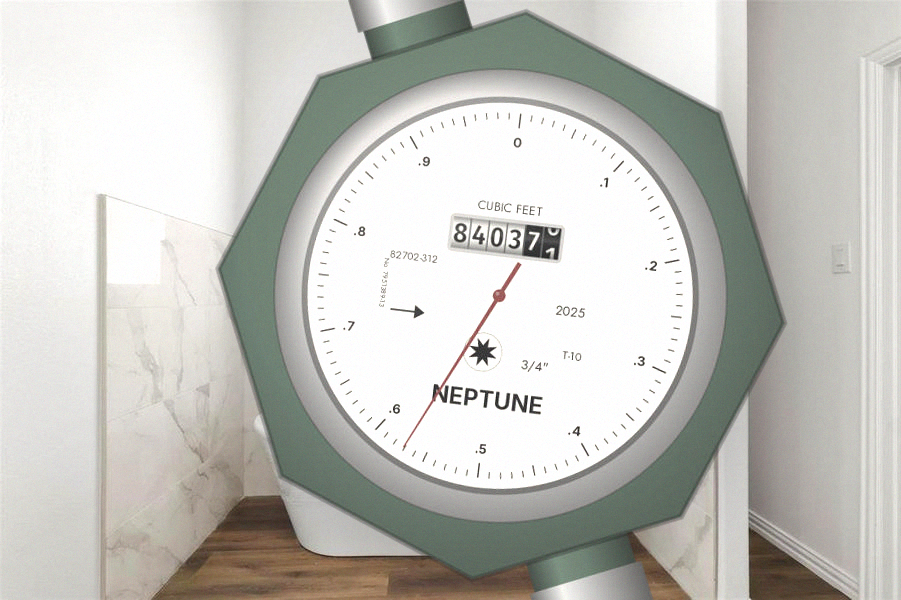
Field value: 840370.57 ft³
